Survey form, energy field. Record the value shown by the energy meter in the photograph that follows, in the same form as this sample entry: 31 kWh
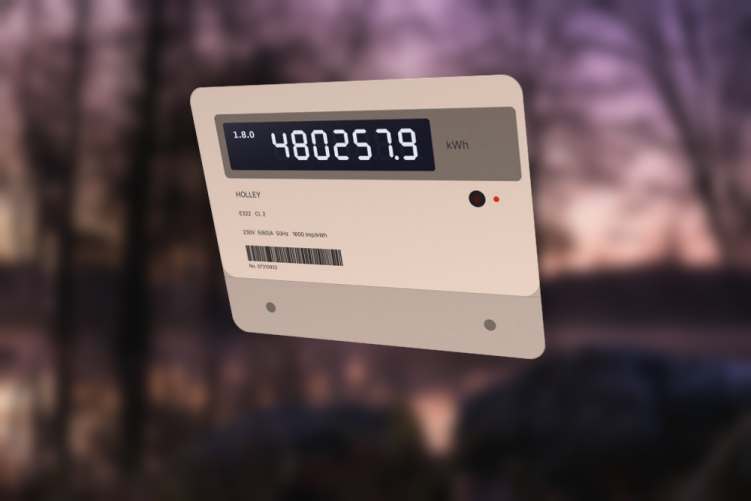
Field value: 480257.9 kWh
